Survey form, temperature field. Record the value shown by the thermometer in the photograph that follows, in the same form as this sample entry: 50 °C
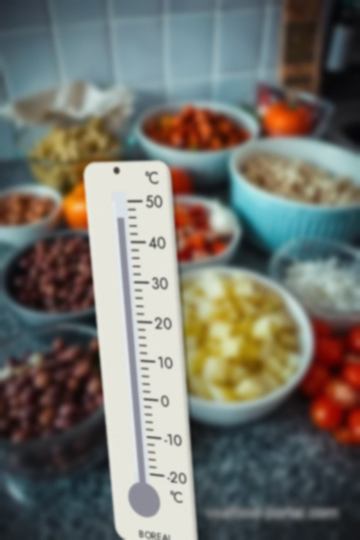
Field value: 46 °C
